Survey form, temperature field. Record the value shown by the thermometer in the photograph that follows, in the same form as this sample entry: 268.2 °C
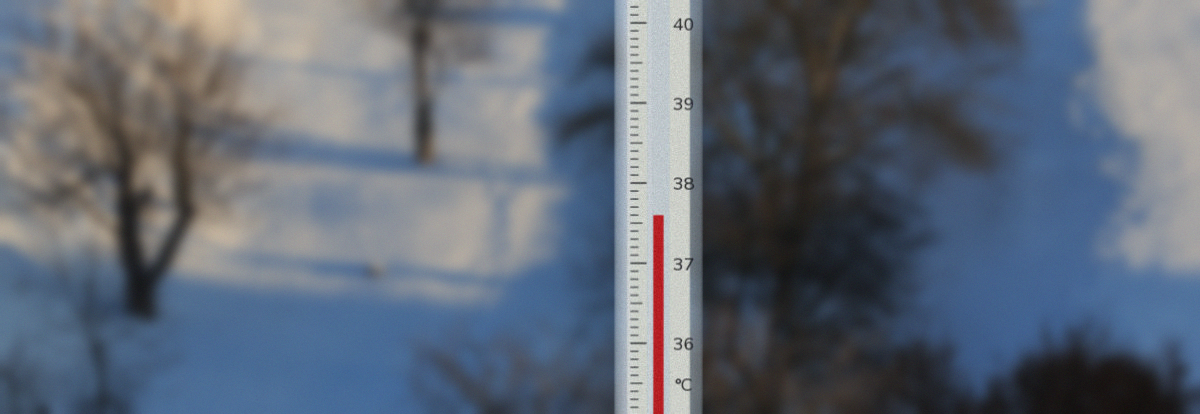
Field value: 37.6 °C
